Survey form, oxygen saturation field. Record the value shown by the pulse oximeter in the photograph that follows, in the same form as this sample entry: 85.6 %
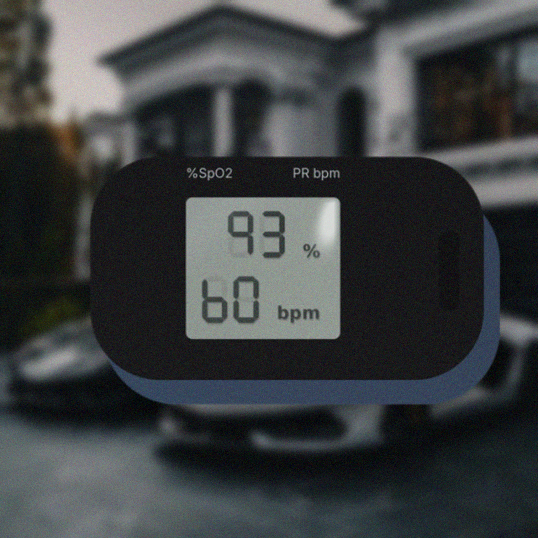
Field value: 93 %
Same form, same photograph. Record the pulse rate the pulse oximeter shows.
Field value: 60 bpm
